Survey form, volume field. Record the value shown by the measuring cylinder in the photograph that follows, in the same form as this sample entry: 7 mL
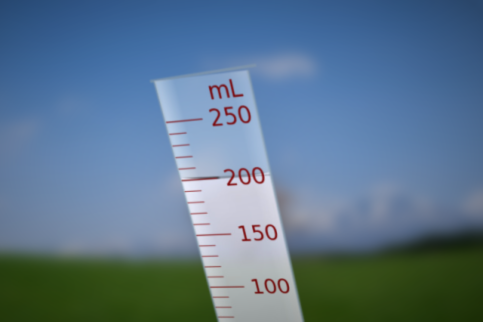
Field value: 200 mL
